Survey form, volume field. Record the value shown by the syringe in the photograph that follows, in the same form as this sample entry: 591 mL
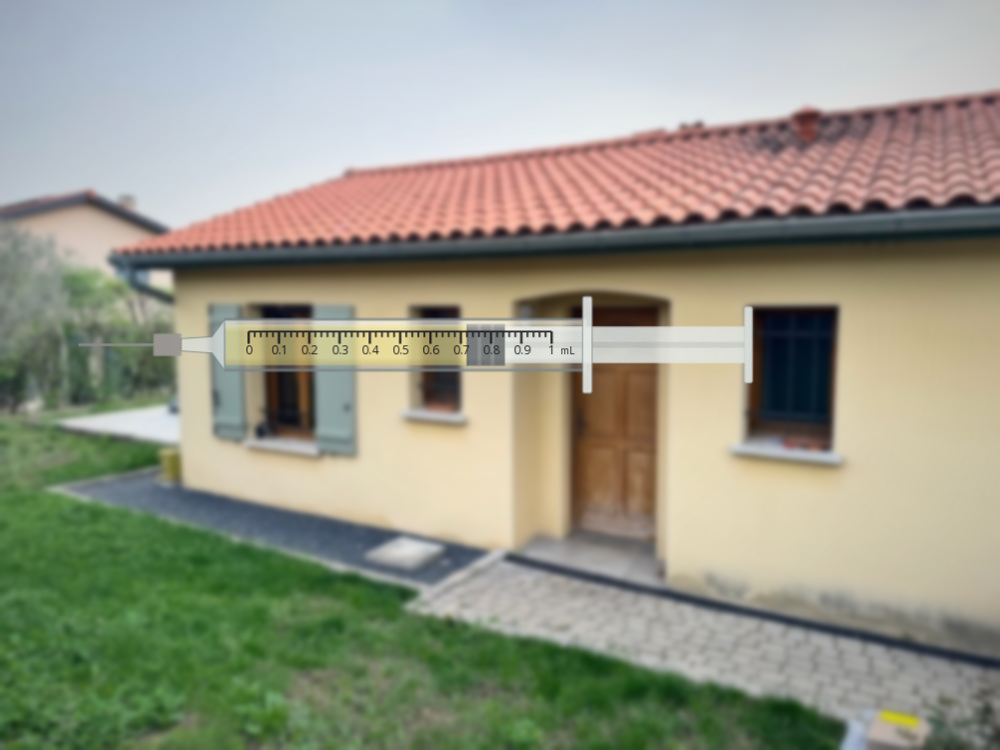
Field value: 0.72 mL
